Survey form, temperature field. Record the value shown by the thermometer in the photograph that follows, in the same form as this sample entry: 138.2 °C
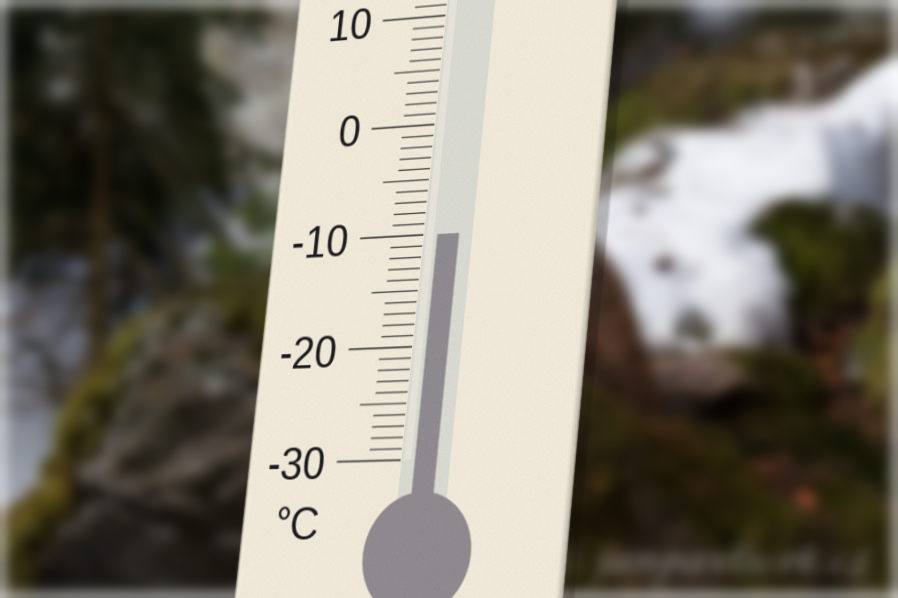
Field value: -10 °C
